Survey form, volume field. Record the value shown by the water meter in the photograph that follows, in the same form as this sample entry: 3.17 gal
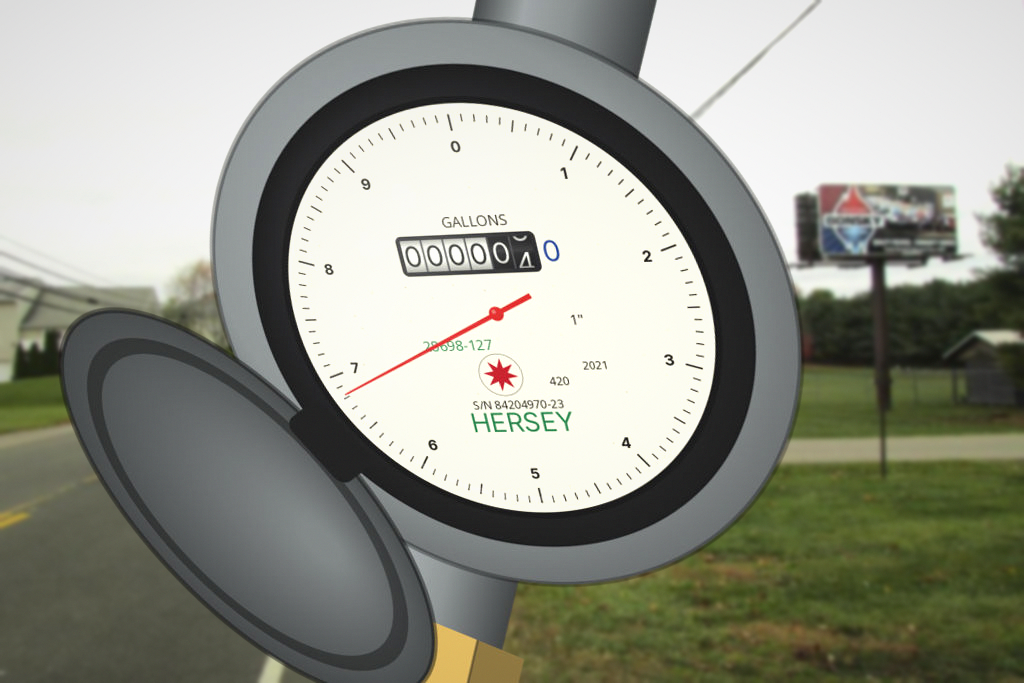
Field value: 36.8 gal
